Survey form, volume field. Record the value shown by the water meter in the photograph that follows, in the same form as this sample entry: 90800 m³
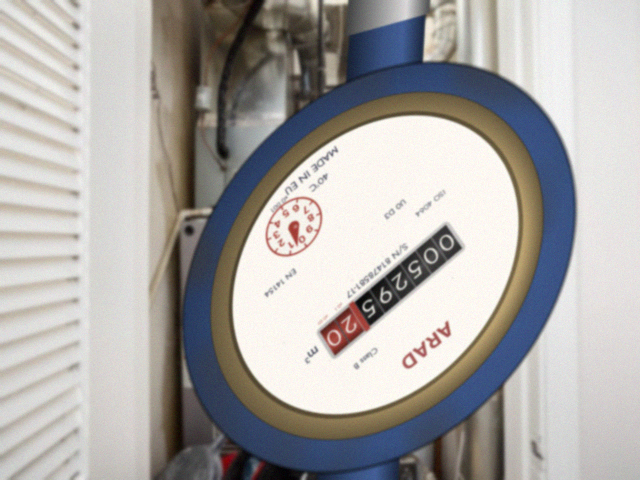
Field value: 5295.200 m³
